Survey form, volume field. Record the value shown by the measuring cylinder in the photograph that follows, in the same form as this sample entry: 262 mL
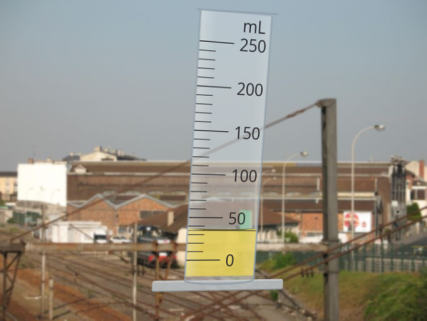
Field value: 35 mL
